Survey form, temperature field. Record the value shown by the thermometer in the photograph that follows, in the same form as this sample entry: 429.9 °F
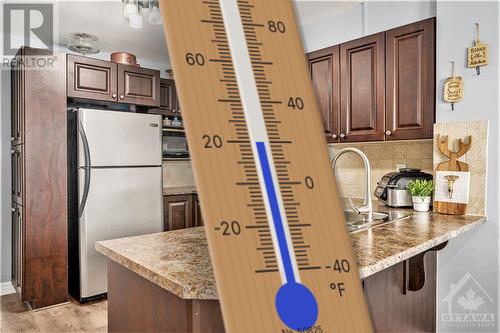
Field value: 20 °F
